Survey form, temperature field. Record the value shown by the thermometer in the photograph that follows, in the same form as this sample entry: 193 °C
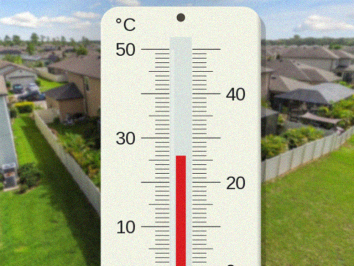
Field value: 26 °C
